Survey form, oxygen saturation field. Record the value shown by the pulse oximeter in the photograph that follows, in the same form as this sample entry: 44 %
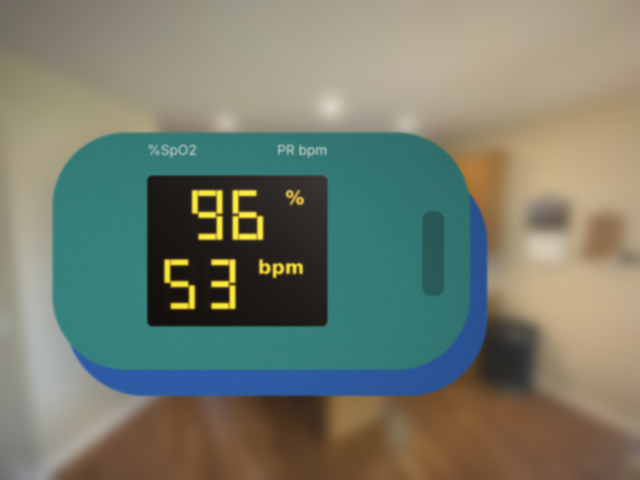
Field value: 96 %
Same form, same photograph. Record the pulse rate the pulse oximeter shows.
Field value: 53 bpm
